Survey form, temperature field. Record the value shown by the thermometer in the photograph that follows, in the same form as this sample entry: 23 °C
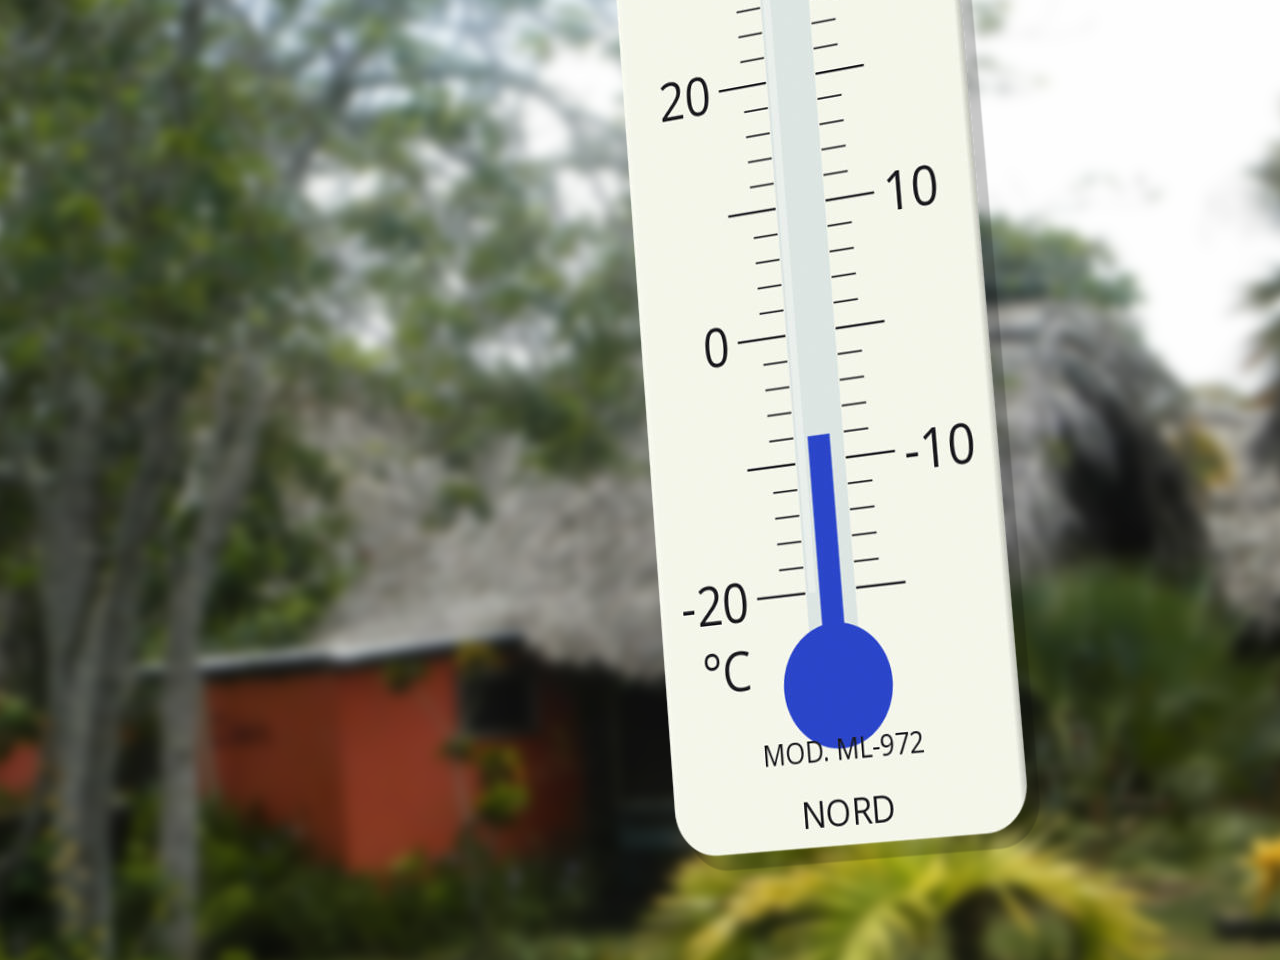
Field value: -8 °C
